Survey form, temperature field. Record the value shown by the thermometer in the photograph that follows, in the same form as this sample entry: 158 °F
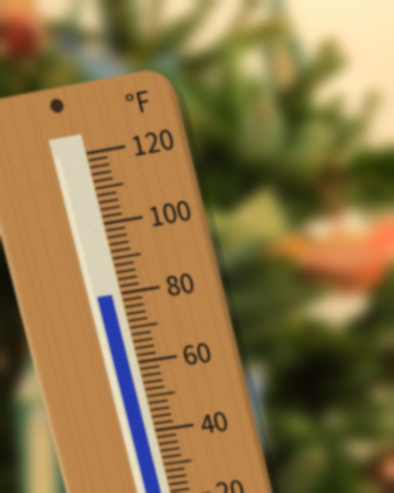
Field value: 80 °F
